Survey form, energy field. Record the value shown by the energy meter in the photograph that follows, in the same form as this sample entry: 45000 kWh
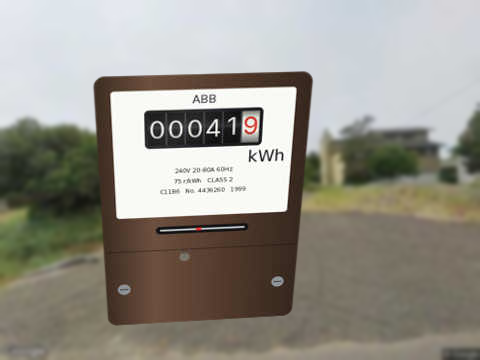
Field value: 41.9 kWh
